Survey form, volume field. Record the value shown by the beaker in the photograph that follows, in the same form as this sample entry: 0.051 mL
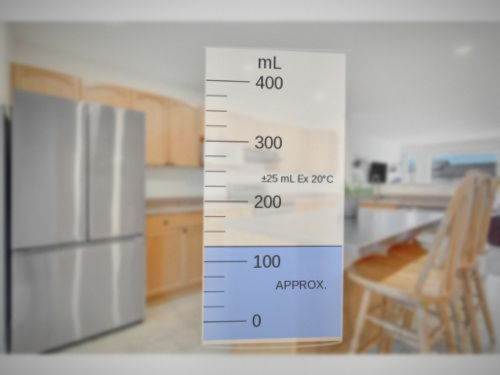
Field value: 125 mL
